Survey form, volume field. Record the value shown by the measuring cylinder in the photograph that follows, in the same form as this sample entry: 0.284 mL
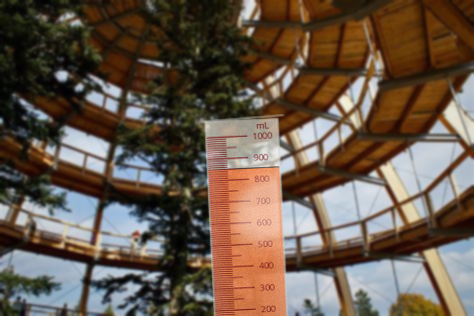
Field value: 850 mL
